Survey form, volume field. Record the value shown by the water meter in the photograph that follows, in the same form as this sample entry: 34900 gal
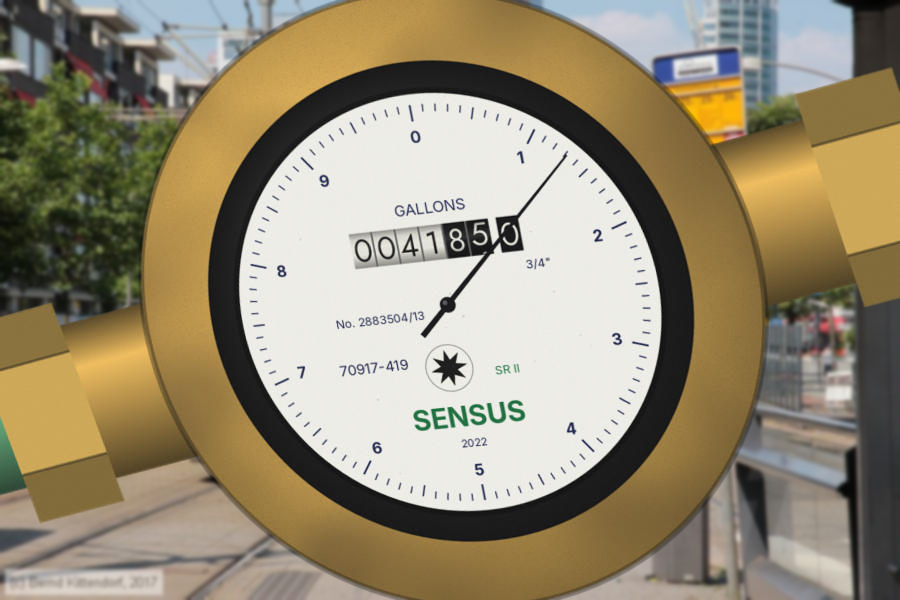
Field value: 41851.3 gal
